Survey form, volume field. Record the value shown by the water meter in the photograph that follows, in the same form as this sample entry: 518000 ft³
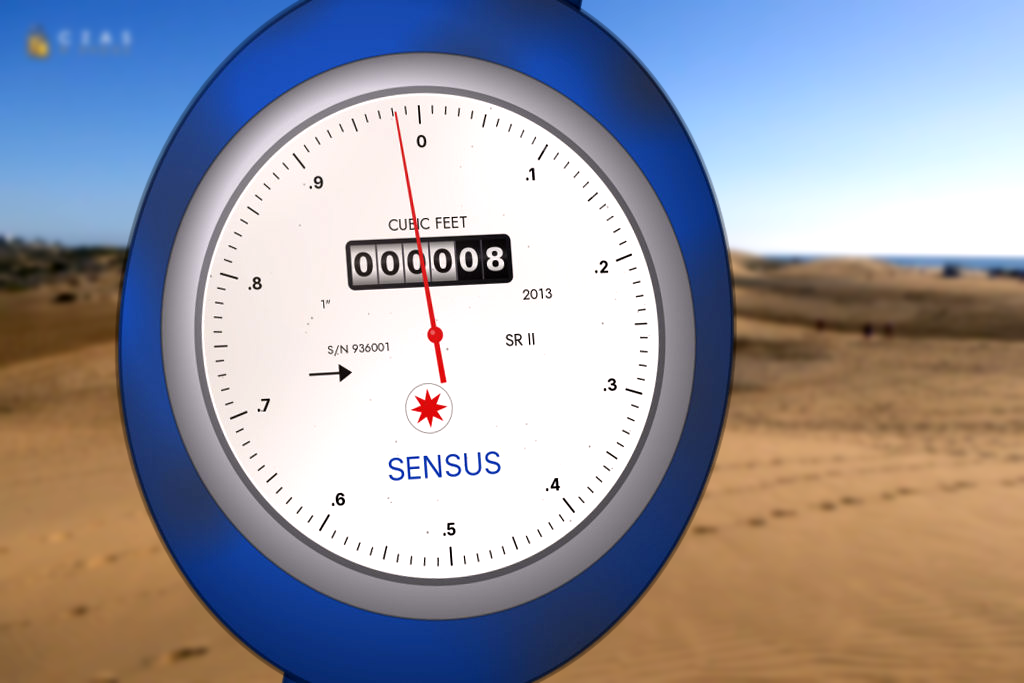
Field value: 7.98 ft³
